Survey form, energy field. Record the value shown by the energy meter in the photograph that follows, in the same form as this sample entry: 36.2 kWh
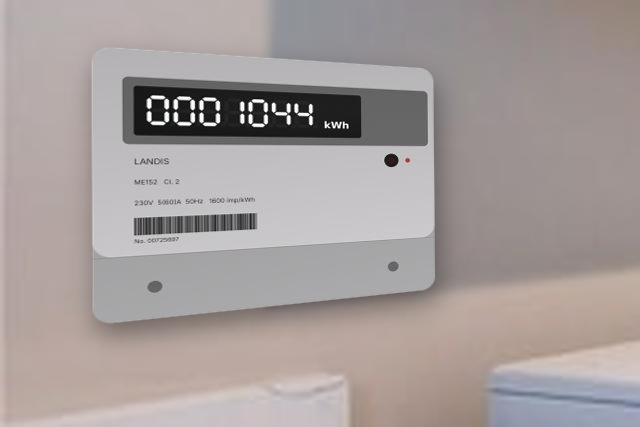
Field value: 1044 kWh
